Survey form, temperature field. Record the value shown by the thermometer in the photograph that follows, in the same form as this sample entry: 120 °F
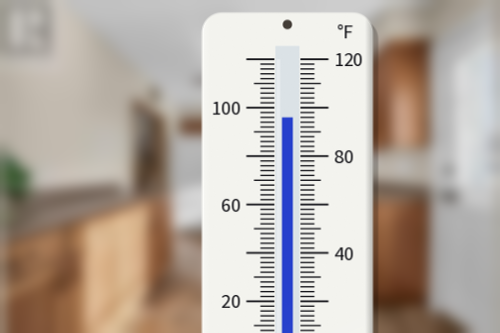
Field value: 96 °F
